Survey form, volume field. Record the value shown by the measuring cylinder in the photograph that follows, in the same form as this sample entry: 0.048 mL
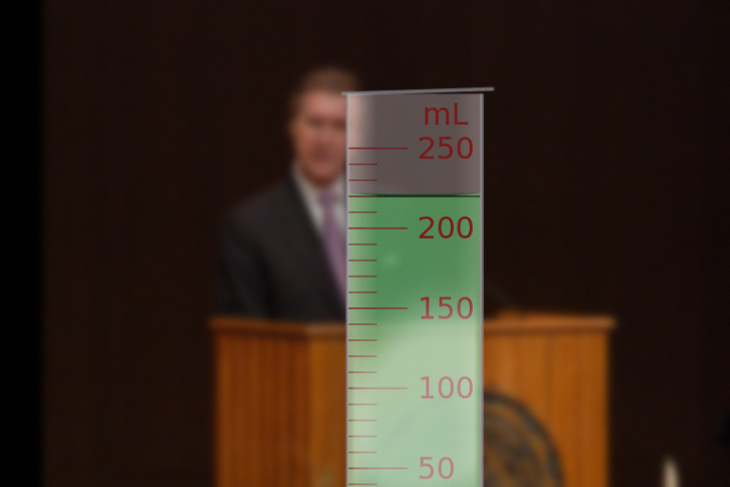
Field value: 220 mL
